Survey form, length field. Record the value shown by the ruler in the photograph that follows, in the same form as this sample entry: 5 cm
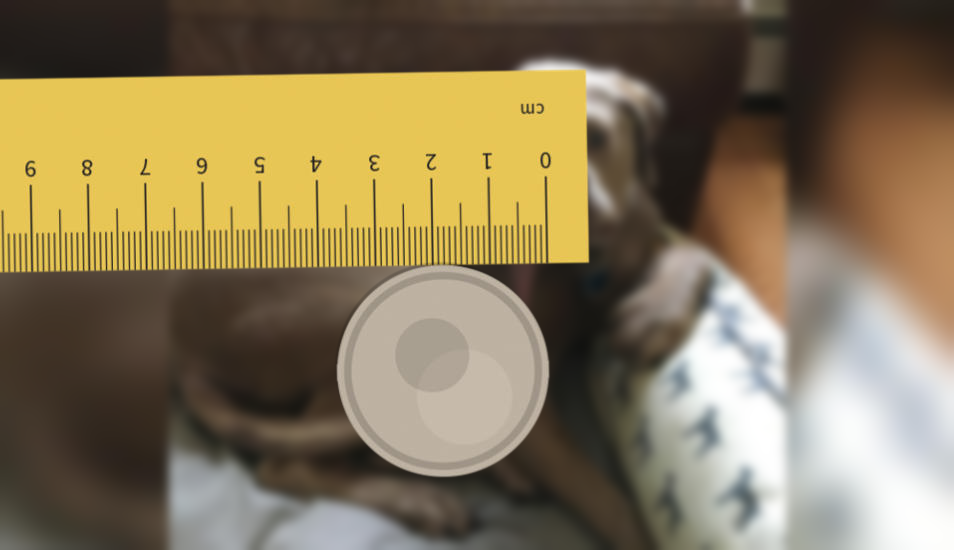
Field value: 3.7 cm
